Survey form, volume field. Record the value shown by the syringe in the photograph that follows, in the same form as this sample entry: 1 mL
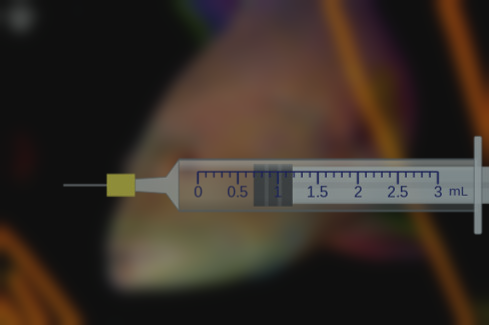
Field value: 0.7 mL
